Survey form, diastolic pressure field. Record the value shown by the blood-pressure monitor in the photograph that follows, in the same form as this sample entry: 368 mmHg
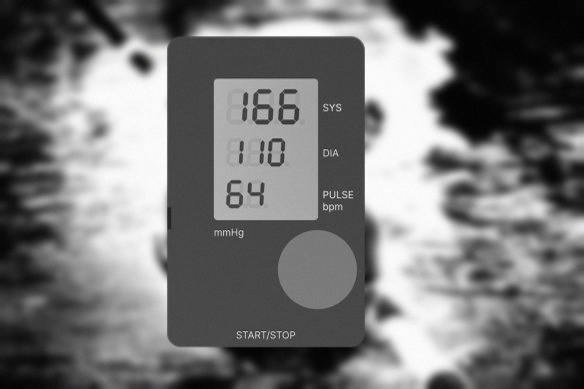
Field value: 110 mmHg
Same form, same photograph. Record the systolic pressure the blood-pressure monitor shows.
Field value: 166 mmHg
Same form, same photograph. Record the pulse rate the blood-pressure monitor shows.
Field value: 64 bpm
